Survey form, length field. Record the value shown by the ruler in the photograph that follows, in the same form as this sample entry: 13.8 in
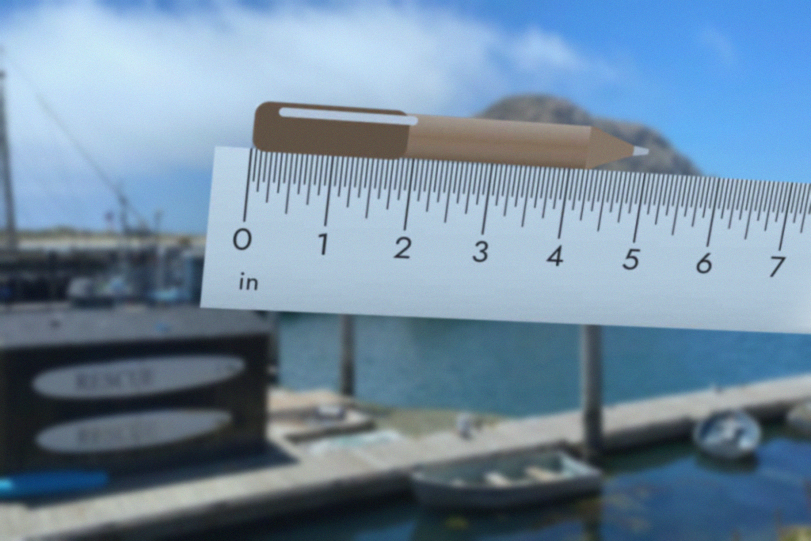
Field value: 5 in
